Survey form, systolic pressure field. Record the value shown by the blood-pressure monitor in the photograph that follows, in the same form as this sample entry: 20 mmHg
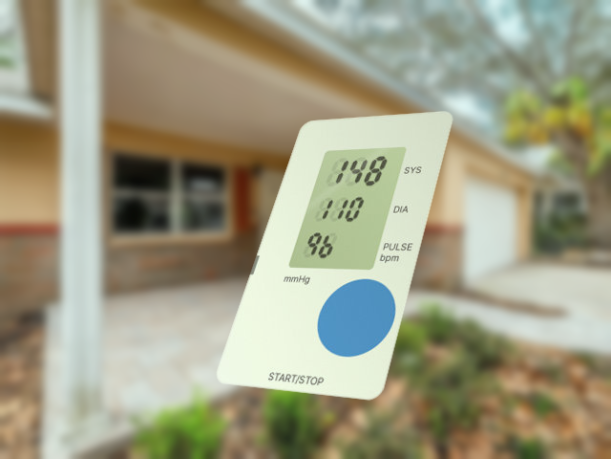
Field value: 148 mmHg
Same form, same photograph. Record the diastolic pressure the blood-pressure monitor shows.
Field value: 110 mmHg
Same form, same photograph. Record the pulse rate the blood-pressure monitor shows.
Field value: 96 bpm
